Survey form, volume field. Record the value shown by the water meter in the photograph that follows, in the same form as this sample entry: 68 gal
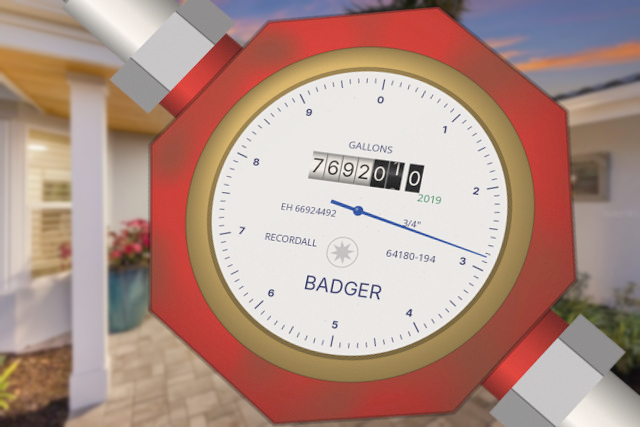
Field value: 7692012.8 gal
